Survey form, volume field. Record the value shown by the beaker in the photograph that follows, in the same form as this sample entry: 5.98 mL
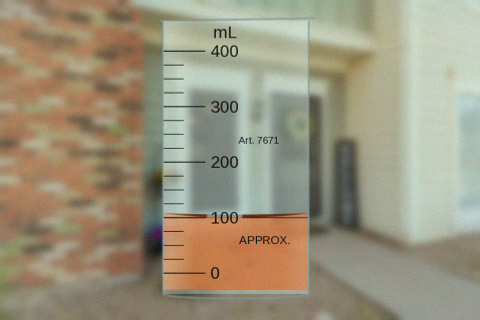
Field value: 100 mL
